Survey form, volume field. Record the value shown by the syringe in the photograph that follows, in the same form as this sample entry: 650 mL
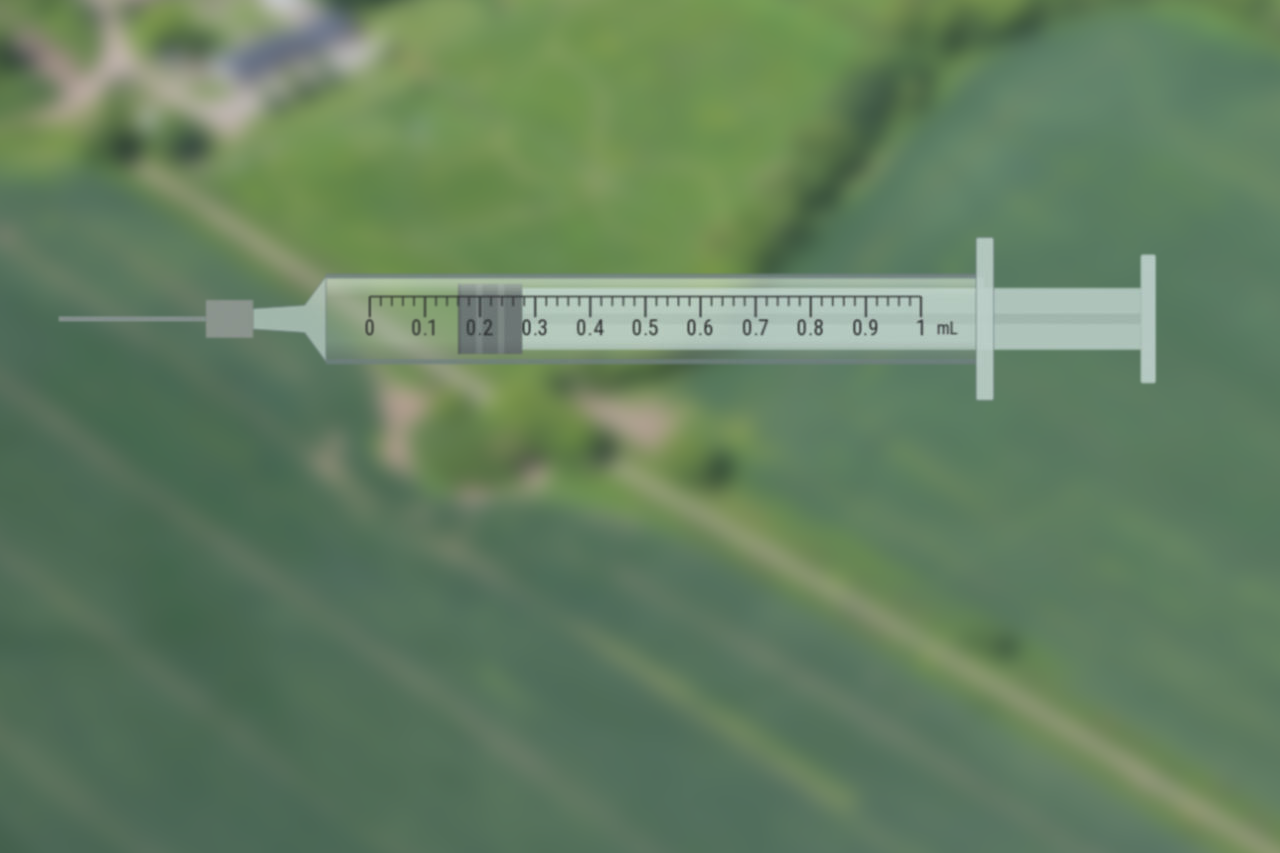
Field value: 0.16 mL
